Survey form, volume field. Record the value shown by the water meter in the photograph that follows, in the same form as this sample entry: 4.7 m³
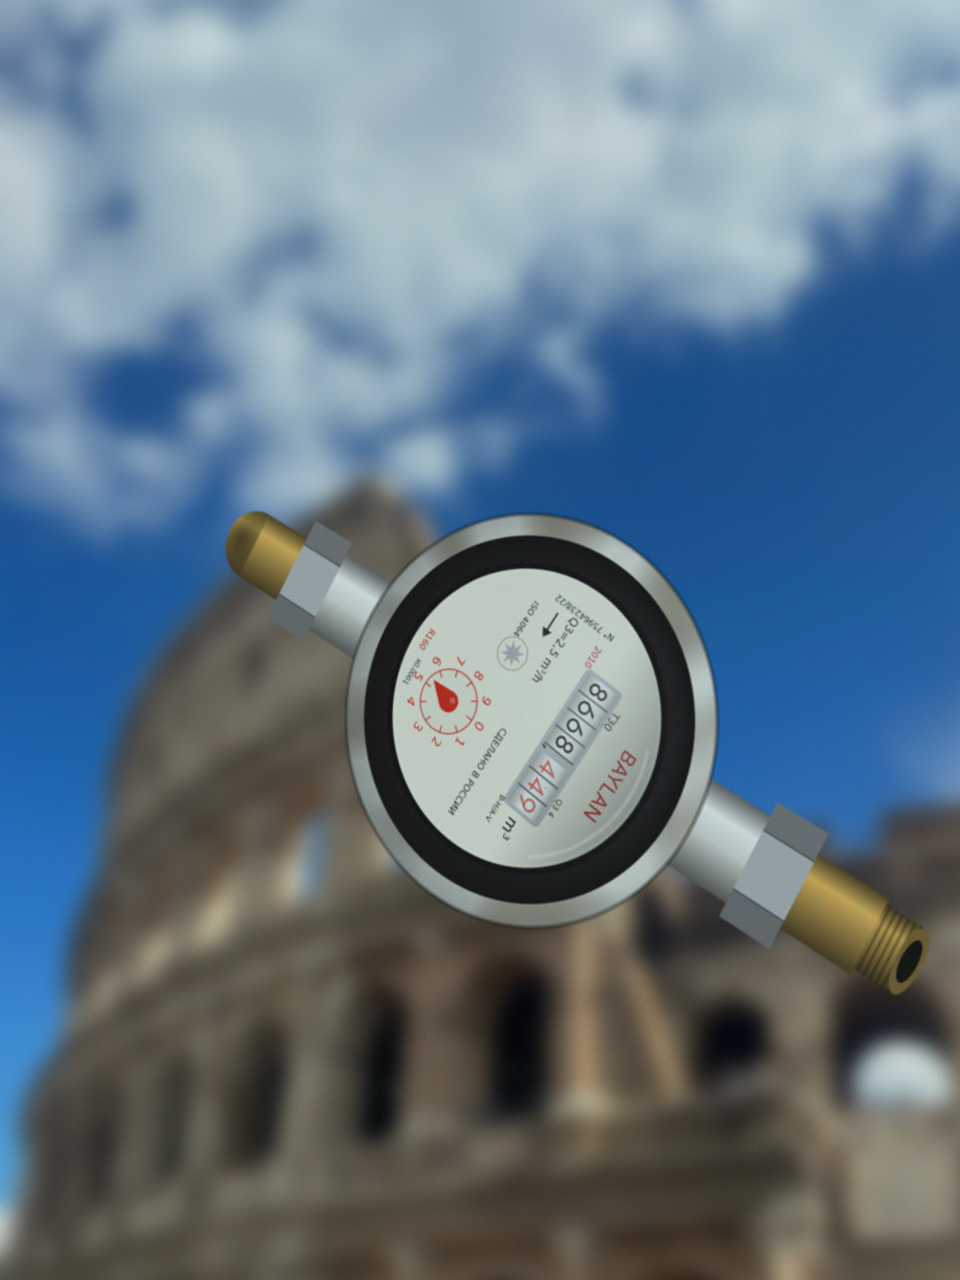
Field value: 8668.4495 m³
